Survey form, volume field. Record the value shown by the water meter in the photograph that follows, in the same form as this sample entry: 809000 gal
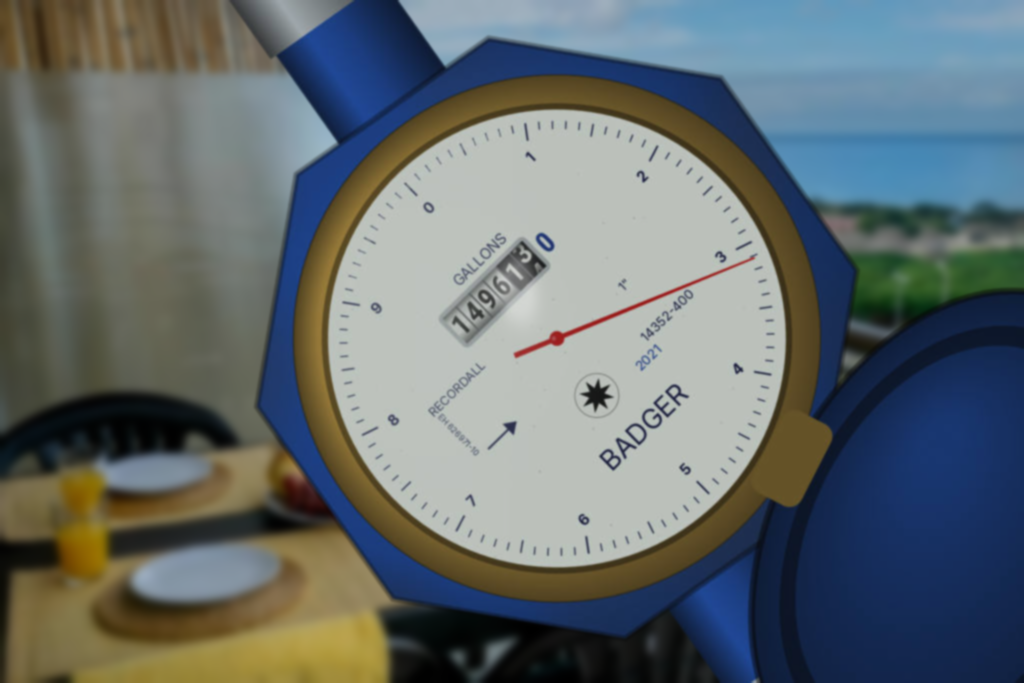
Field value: 1496133.1 gal
